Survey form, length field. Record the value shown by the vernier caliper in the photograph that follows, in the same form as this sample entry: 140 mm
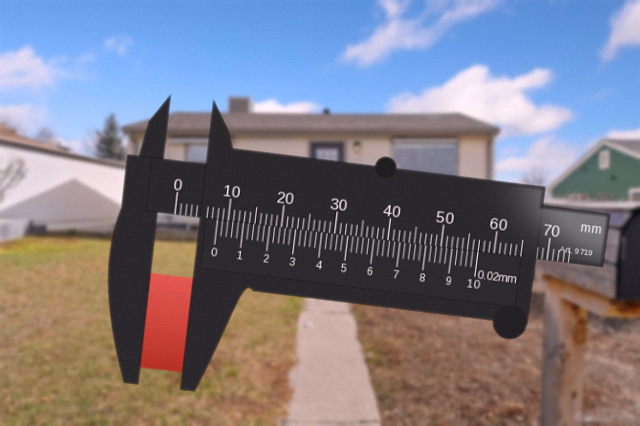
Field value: 8.0 mm
